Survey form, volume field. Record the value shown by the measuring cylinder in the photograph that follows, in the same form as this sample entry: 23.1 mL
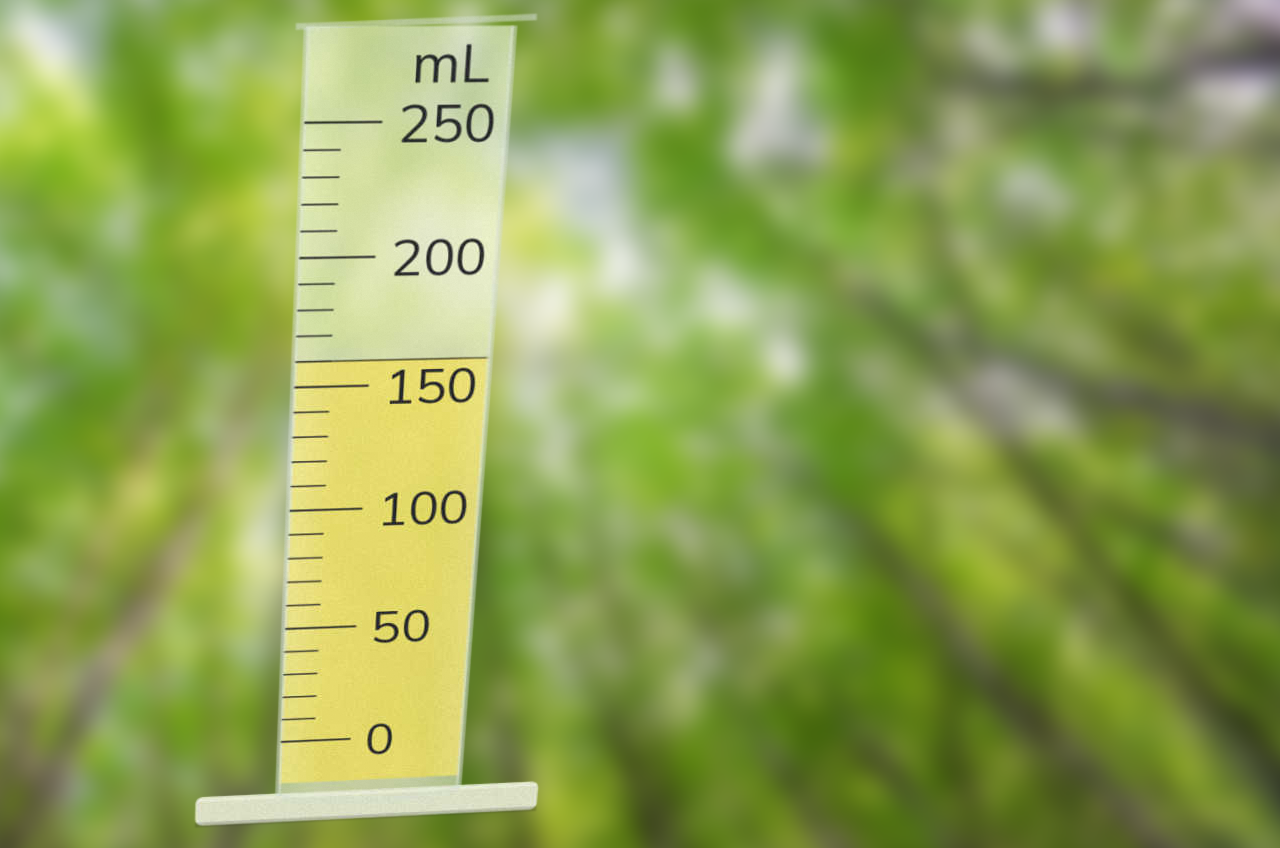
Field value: 160 mL
